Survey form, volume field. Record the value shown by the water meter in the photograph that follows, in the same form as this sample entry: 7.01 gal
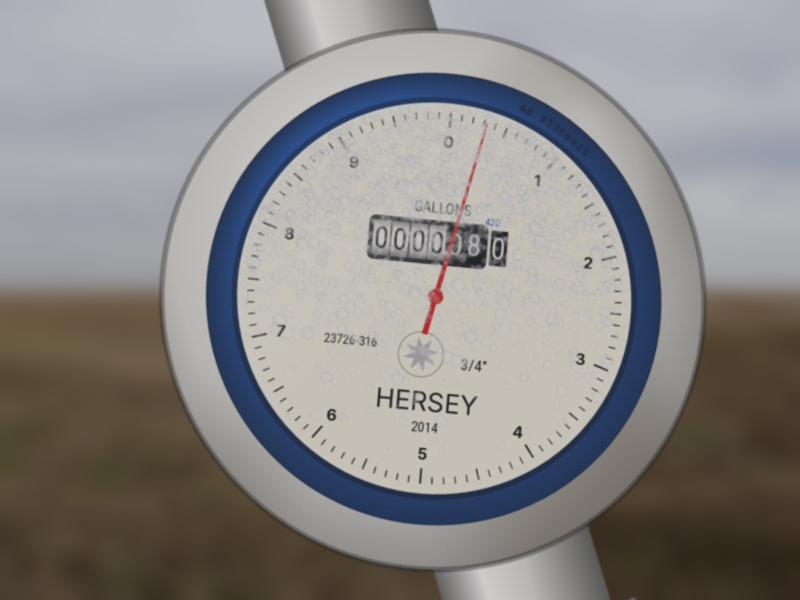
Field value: 80.3 gal
